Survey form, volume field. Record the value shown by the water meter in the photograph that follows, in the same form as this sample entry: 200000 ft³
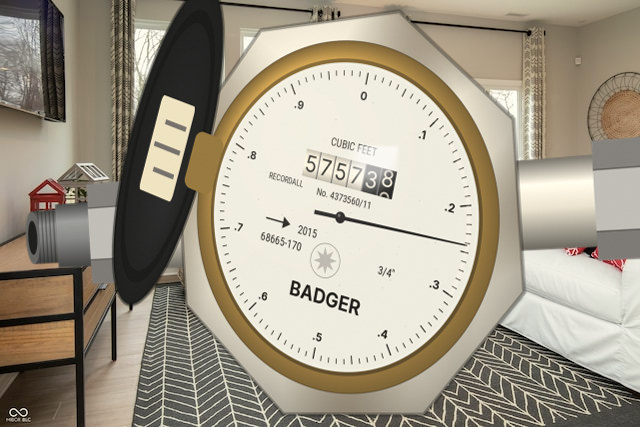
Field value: 575738.24 ft³
